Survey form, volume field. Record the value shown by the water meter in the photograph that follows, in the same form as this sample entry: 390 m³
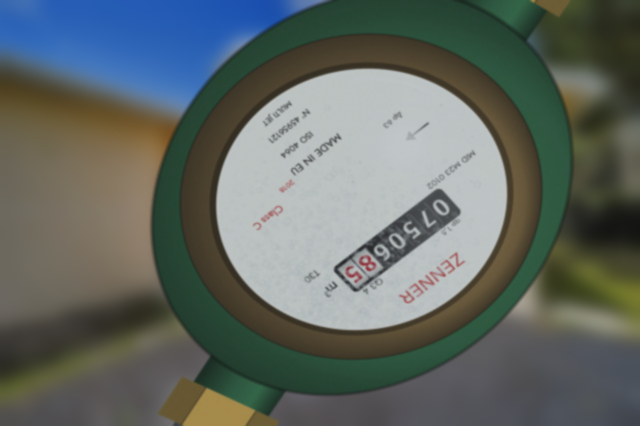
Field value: 7506.85 m³
